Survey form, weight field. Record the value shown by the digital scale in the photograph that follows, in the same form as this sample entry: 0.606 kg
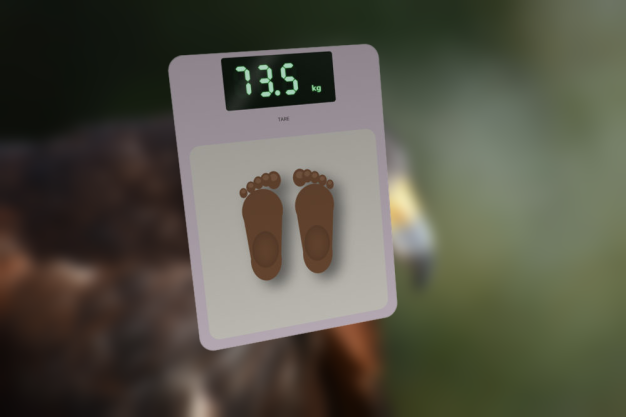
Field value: 73.5 kg
